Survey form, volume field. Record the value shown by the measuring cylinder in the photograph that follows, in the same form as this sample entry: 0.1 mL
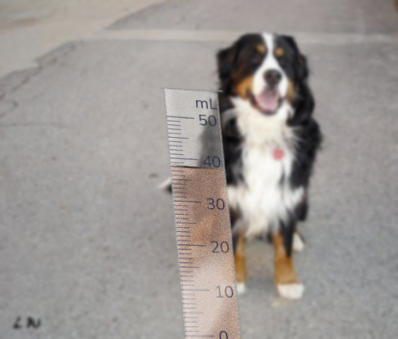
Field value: 38 mL
